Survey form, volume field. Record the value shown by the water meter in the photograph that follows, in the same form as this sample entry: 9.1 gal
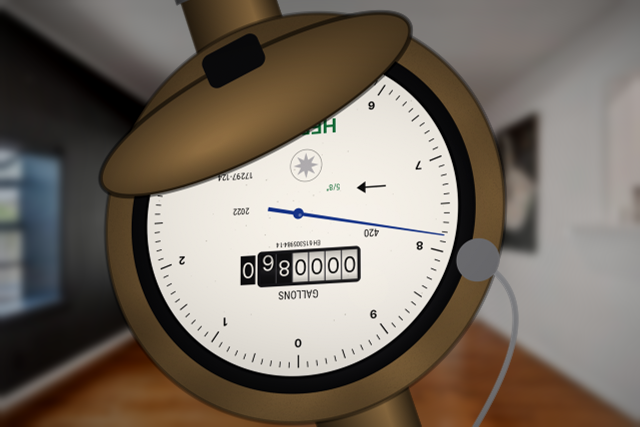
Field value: 857.8 gal
